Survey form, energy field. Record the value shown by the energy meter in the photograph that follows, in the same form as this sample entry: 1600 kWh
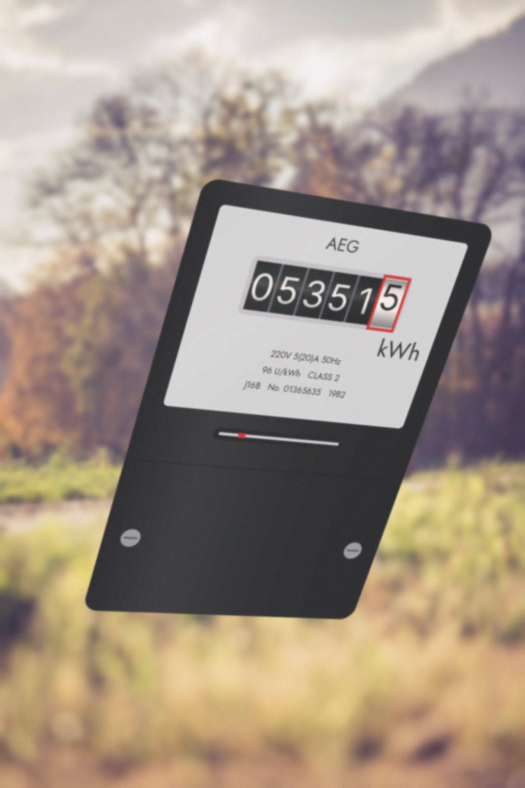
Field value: 5351.5 kWh
